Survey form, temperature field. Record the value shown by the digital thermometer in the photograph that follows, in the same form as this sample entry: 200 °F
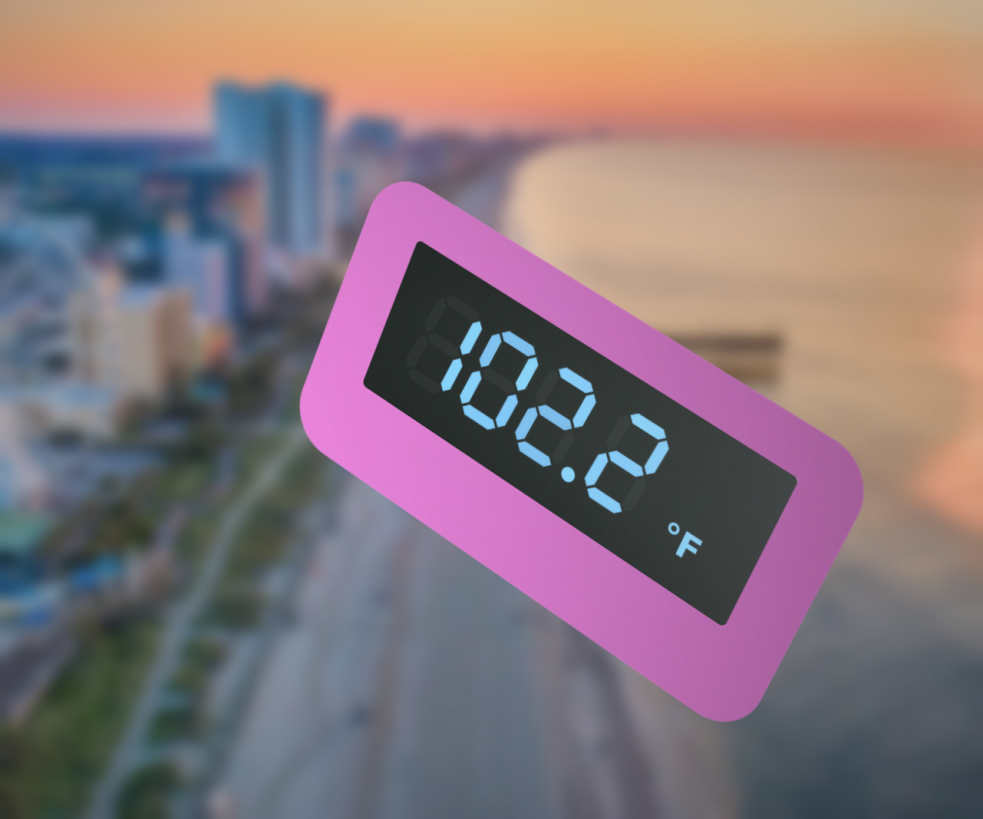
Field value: 102.2 °F
